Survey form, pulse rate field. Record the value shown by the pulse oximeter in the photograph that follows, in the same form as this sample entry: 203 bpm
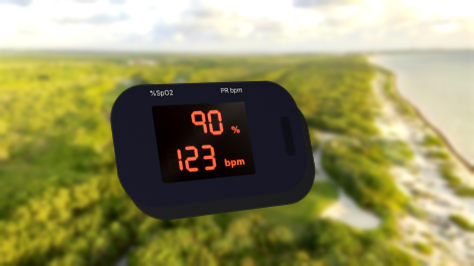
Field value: 123 bpm
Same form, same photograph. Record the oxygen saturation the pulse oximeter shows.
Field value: 90 %
